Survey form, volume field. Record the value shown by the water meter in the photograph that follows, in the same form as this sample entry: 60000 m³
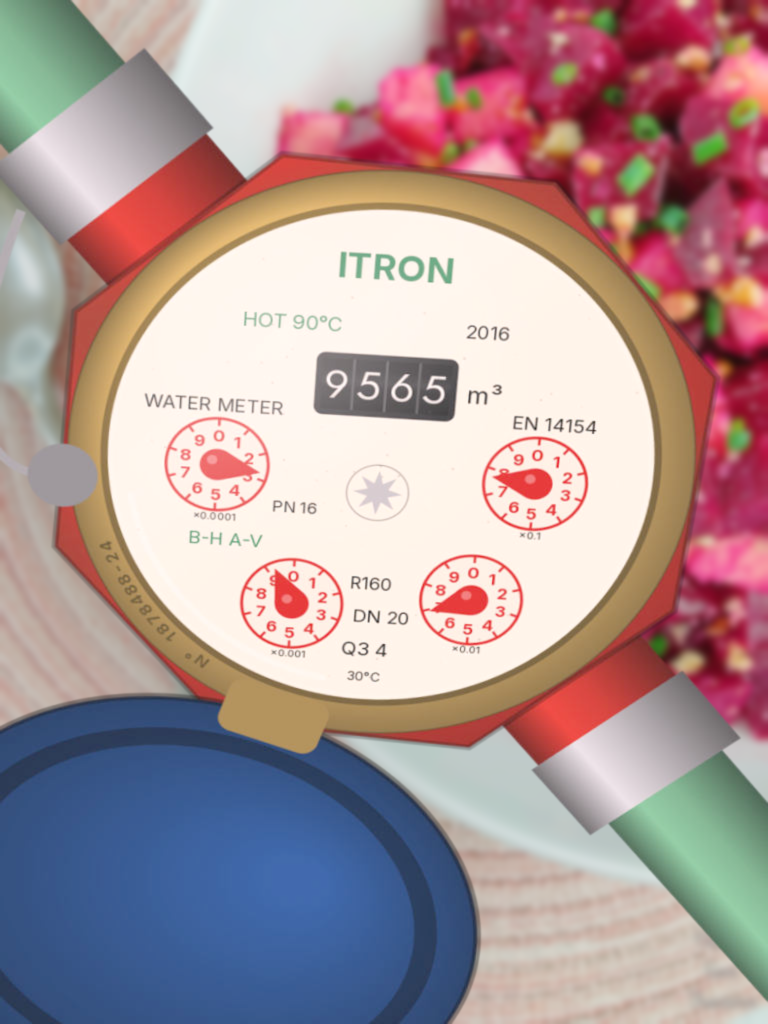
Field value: 9565.7692 m³
